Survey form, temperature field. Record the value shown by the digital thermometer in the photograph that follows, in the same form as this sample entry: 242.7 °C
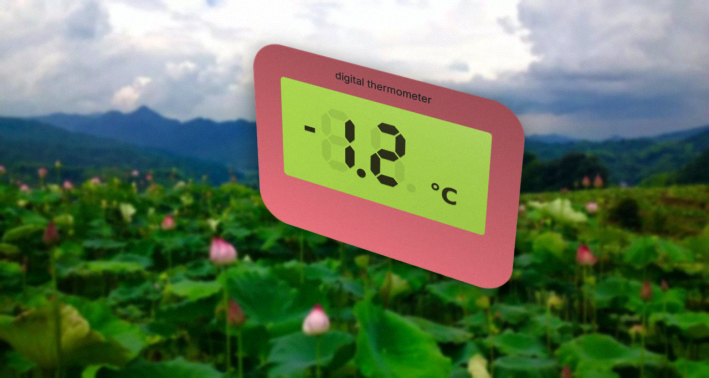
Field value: -1.2 °C
